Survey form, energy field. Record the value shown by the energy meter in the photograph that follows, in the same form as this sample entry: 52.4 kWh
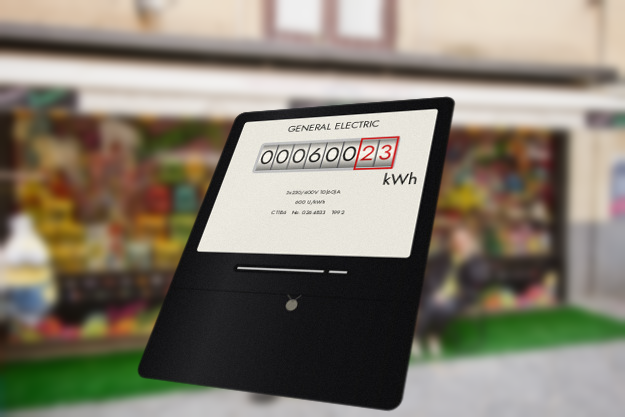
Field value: 600.23 kWh
